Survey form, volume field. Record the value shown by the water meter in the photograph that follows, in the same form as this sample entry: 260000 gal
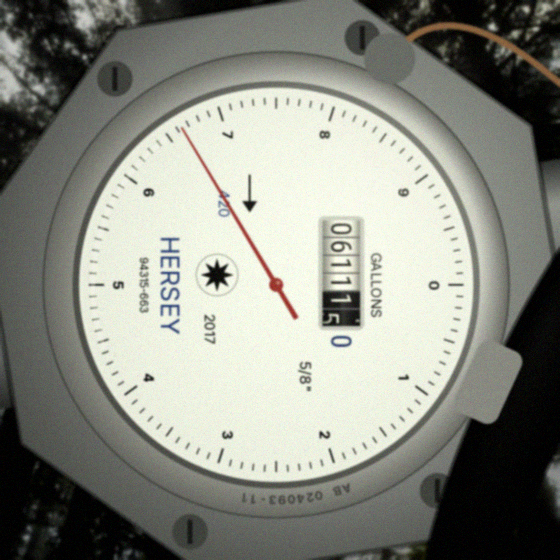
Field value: 611146.6 gal
